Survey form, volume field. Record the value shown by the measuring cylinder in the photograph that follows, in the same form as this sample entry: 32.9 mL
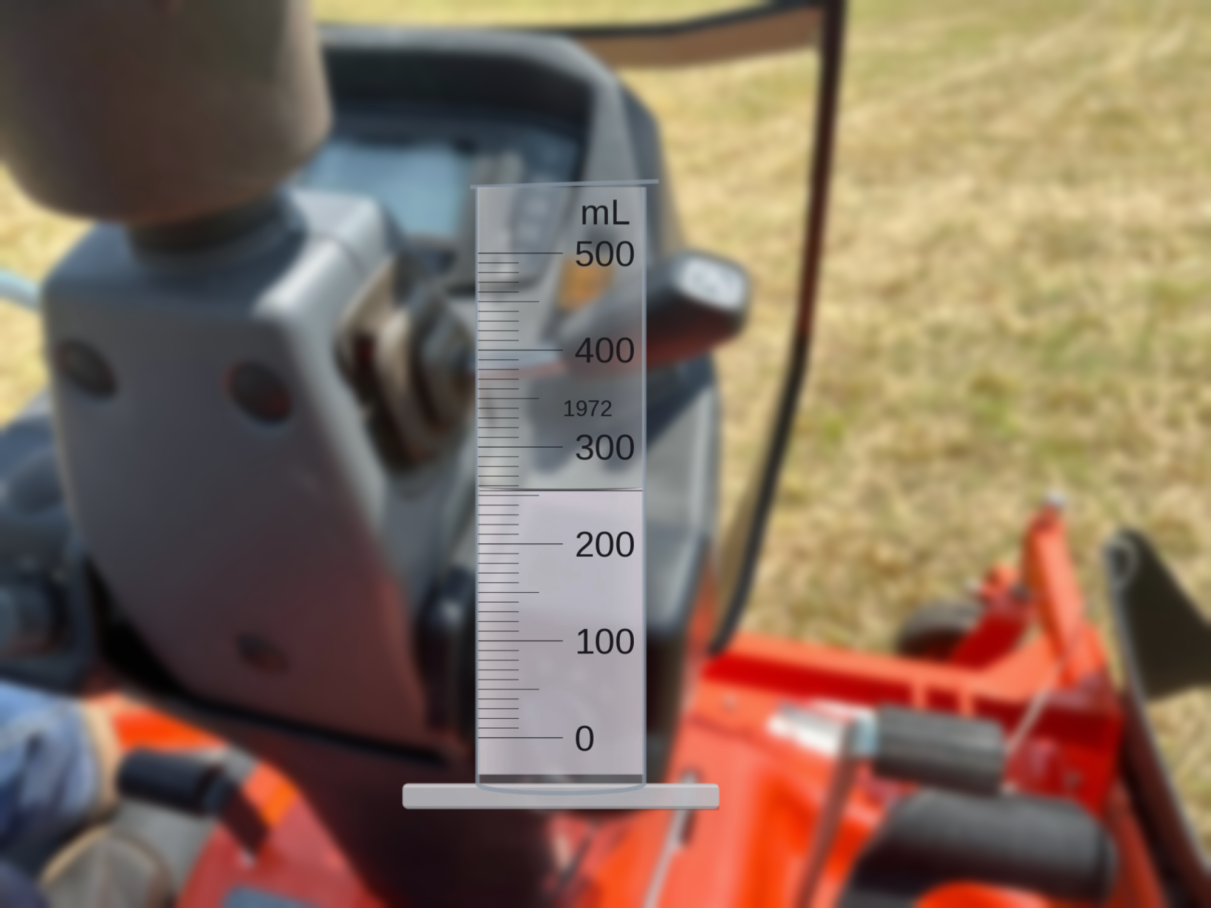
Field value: 255 mL
